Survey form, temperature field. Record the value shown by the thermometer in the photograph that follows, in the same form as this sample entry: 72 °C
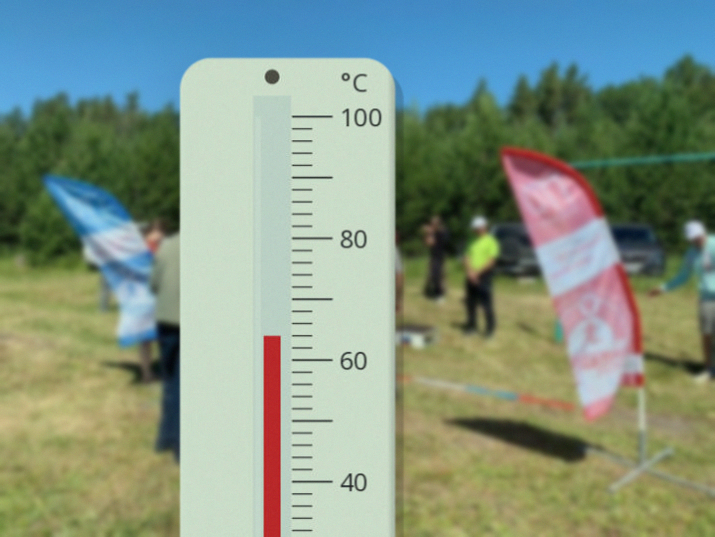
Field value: 64 °C
